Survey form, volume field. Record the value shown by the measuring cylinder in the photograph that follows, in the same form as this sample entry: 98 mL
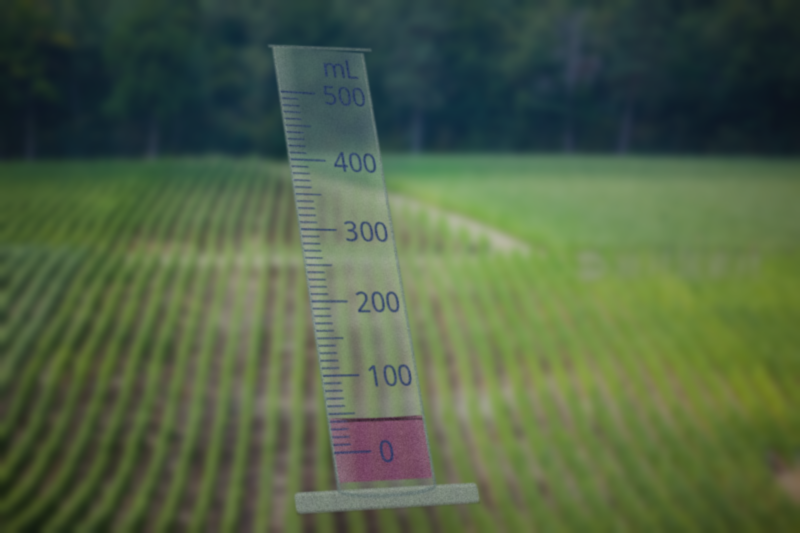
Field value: 40 mL
